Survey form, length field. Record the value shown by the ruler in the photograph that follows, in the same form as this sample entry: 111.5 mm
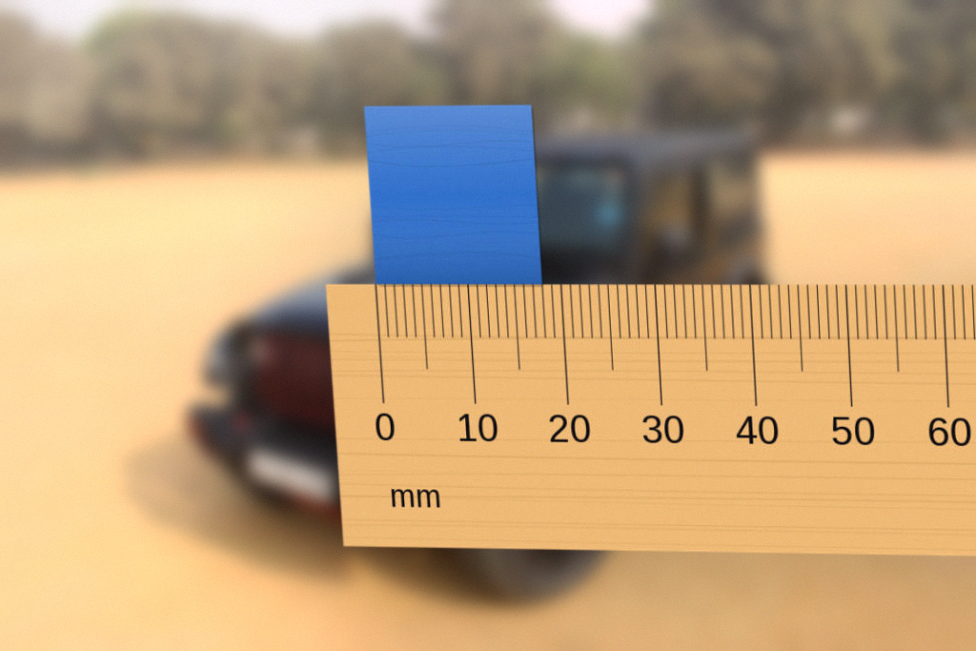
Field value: 18 mm
